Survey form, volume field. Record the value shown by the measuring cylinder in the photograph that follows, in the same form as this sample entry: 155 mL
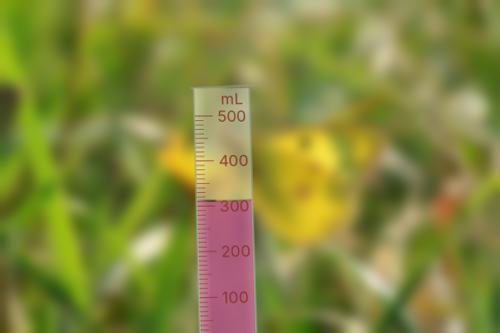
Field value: 310 mL
